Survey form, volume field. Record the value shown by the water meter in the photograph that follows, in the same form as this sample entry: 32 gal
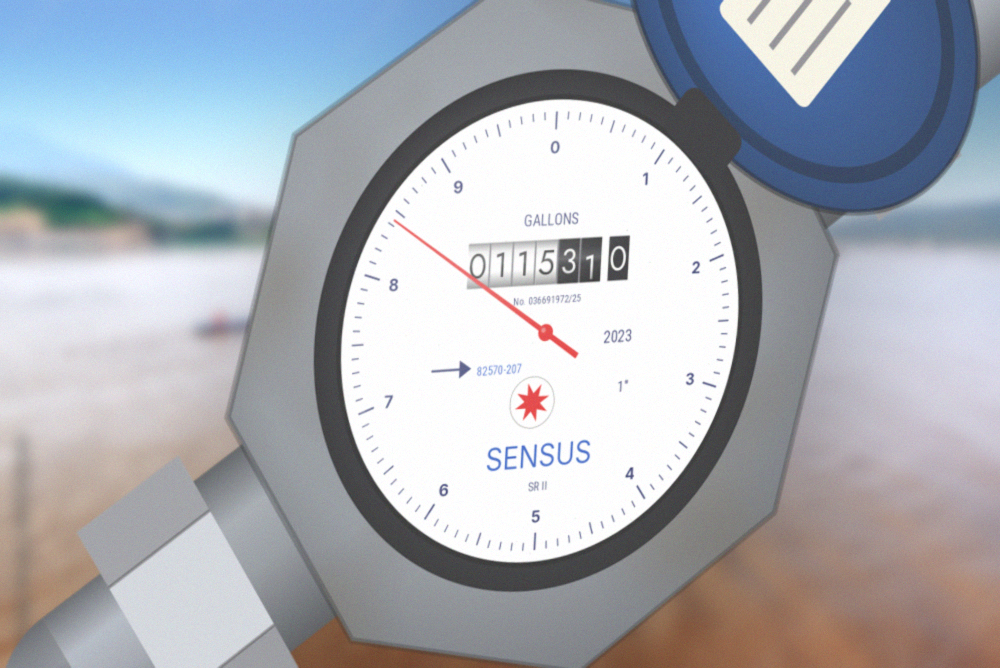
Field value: 115308.4 gal
